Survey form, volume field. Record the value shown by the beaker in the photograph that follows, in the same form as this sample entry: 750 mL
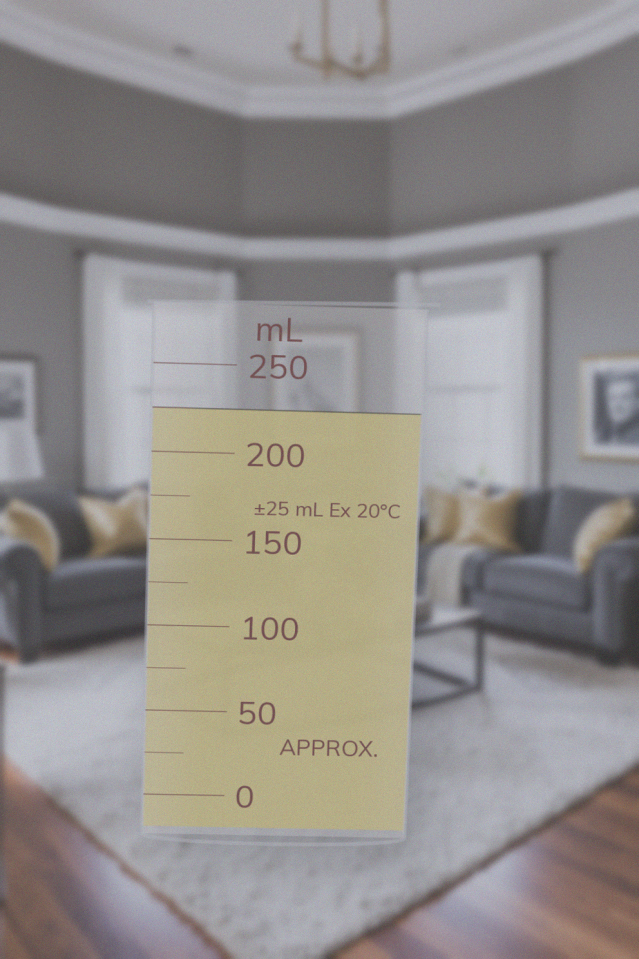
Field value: 225 mL
